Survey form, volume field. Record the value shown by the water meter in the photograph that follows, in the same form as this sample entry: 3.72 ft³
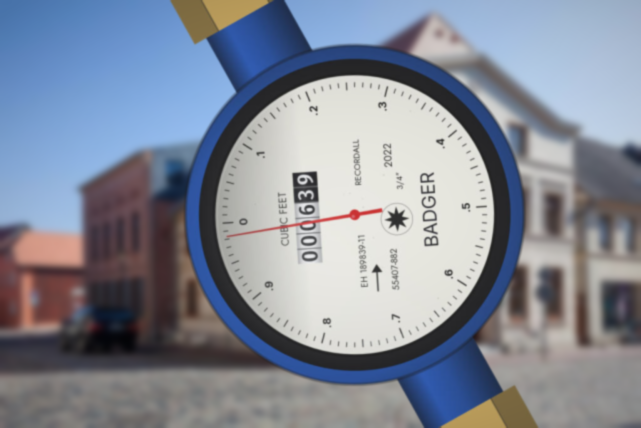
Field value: 638.98 ft³
